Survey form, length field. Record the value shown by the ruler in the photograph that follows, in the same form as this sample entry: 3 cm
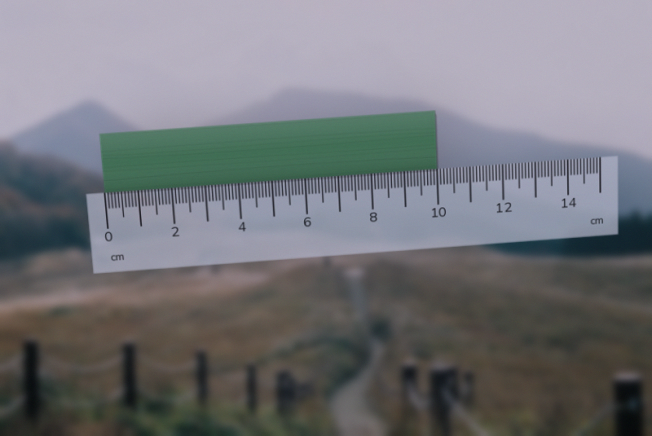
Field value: 10 cm
